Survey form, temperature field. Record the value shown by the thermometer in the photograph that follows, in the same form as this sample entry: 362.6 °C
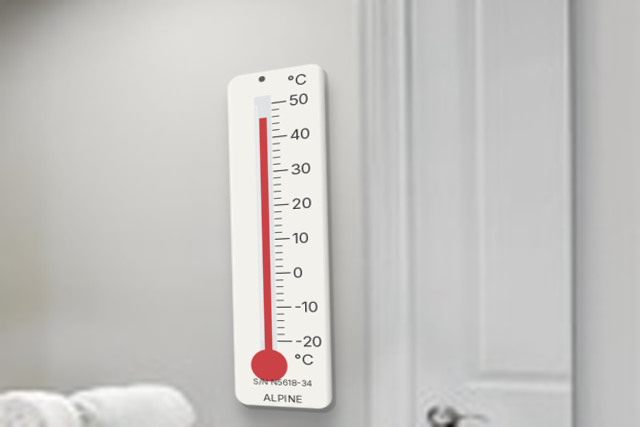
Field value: 46 °C
